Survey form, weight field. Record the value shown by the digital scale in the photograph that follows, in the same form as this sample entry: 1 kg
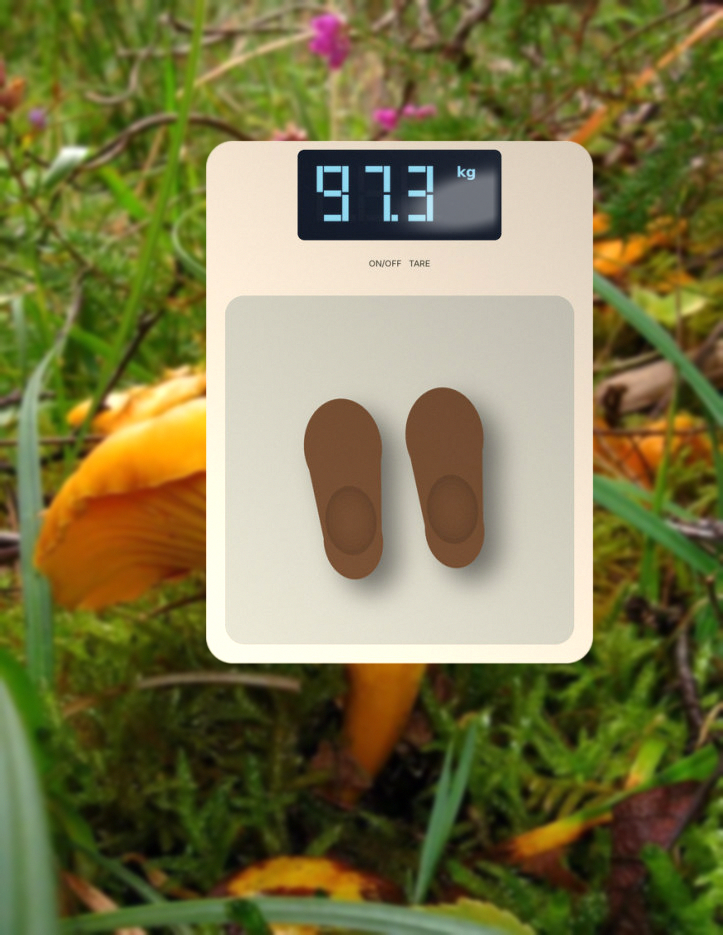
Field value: 97.3 kg
